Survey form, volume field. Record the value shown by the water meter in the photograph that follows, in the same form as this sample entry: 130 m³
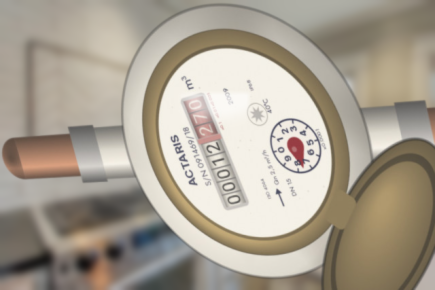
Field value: 12.2707 m³
